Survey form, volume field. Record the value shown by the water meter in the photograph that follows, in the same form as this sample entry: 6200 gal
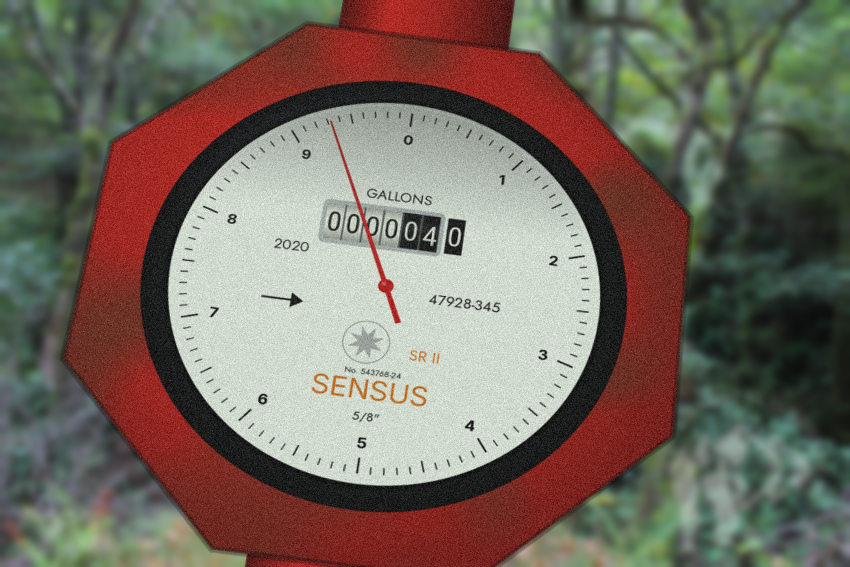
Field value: 39.3 gal
